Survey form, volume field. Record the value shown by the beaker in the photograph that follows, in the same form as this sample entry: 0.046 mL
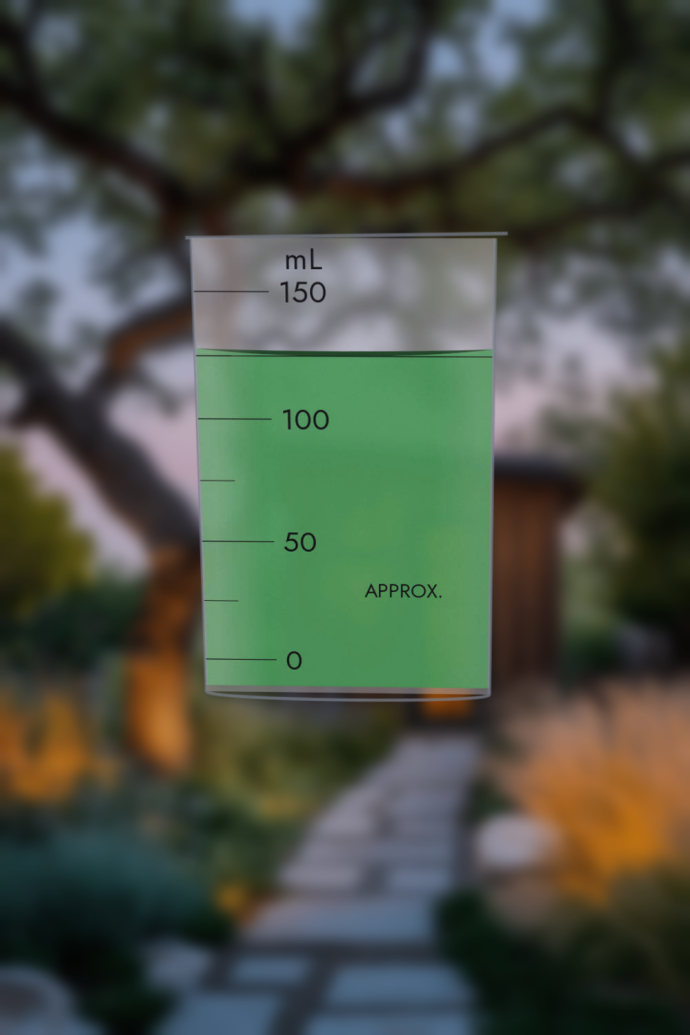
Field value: 125 mL
